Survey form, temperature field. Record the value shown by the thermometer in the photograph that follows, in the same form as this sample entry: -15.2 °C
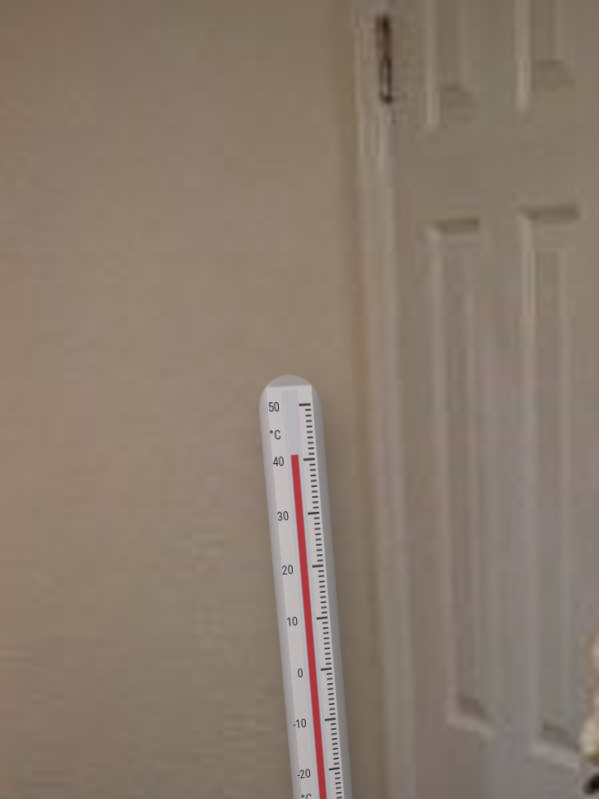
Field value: 41 °C
